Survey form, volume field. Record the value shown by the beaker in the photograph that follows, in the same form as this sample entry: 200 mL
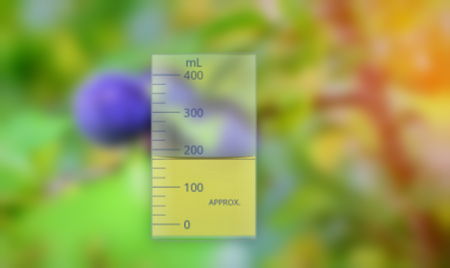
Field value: 175 mL
